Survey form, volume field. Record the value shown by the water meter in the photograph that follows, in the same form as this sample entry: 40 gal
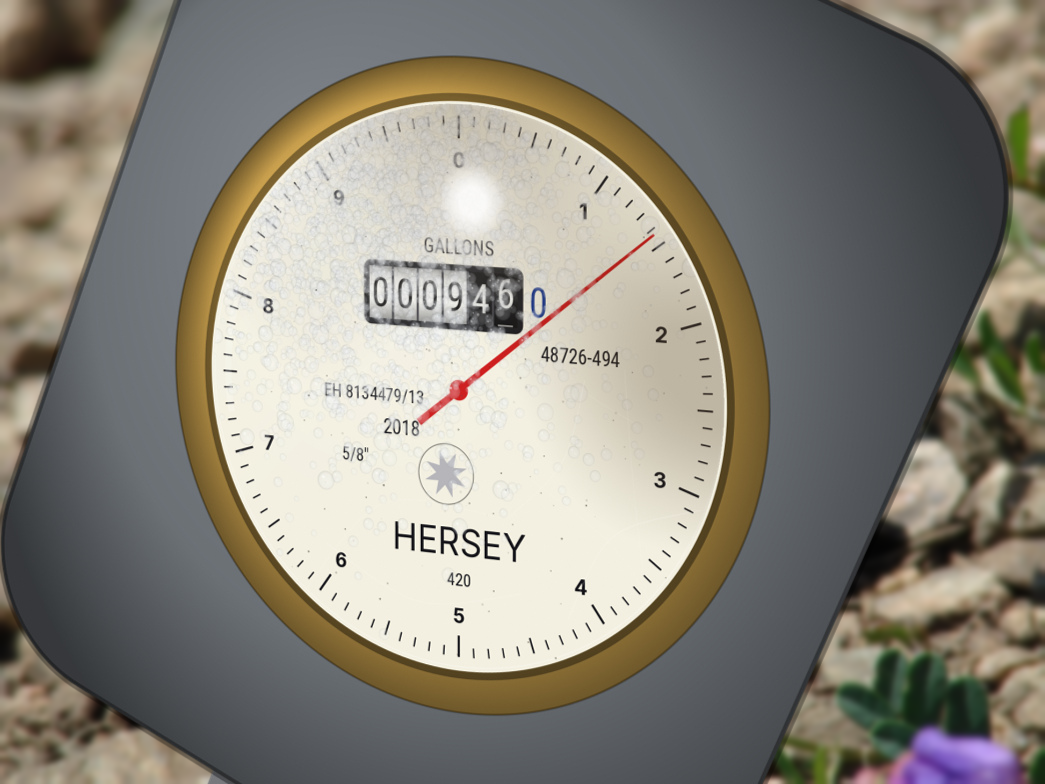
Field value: 9461.4 gal
